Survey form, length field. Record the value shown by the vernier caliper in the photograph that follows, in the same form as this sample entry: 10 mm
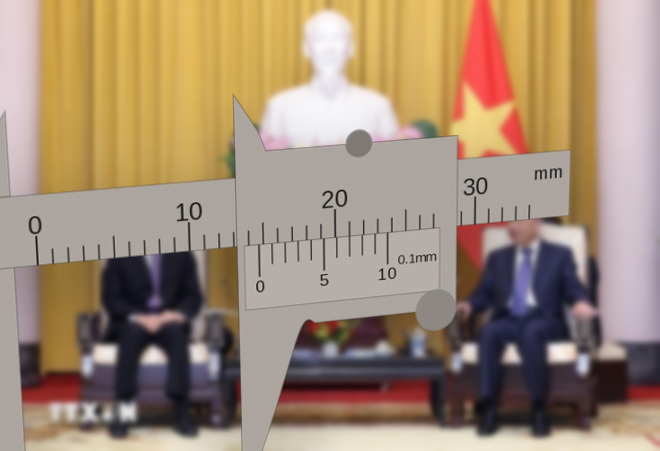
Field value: 14.7 mm
